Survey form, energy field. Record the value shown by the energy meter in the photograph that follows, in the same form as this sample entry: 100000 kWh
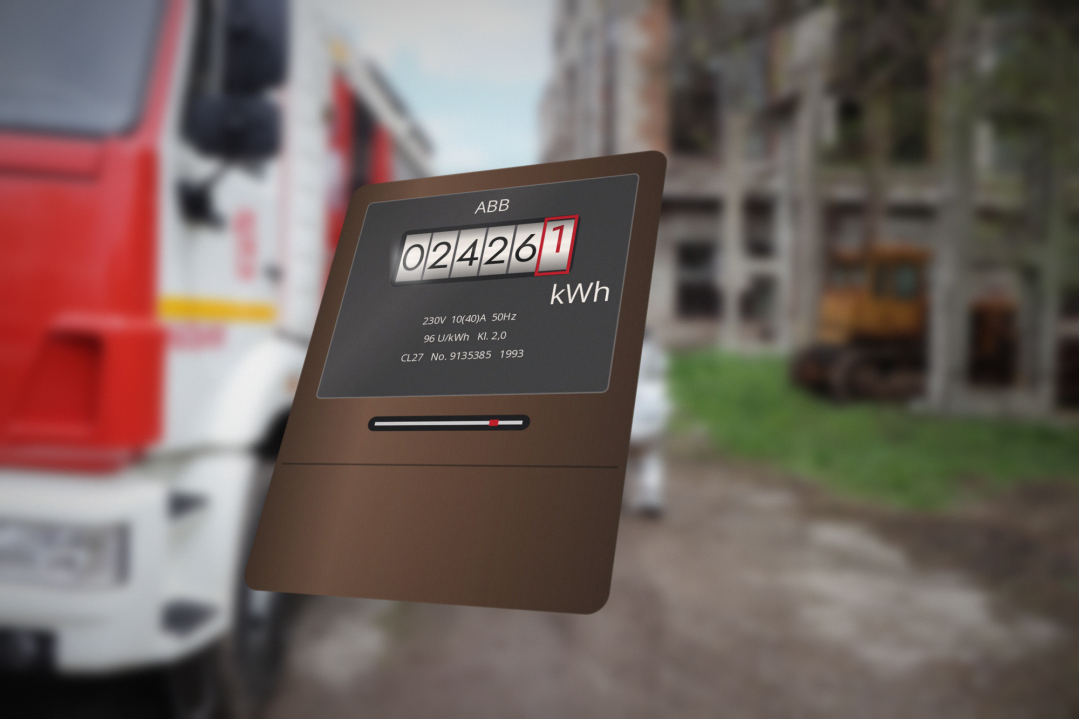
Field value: 2426.1 kWh
